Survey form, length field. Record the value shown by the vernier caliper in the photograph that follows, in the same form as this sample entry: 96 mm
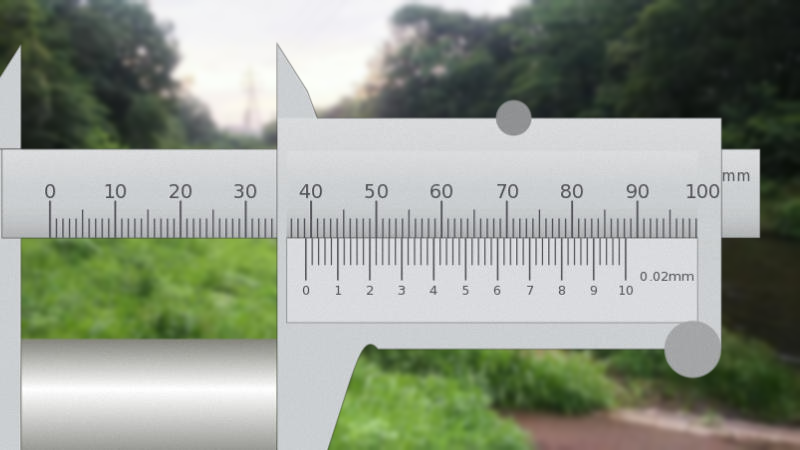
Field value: 39.2 mm
